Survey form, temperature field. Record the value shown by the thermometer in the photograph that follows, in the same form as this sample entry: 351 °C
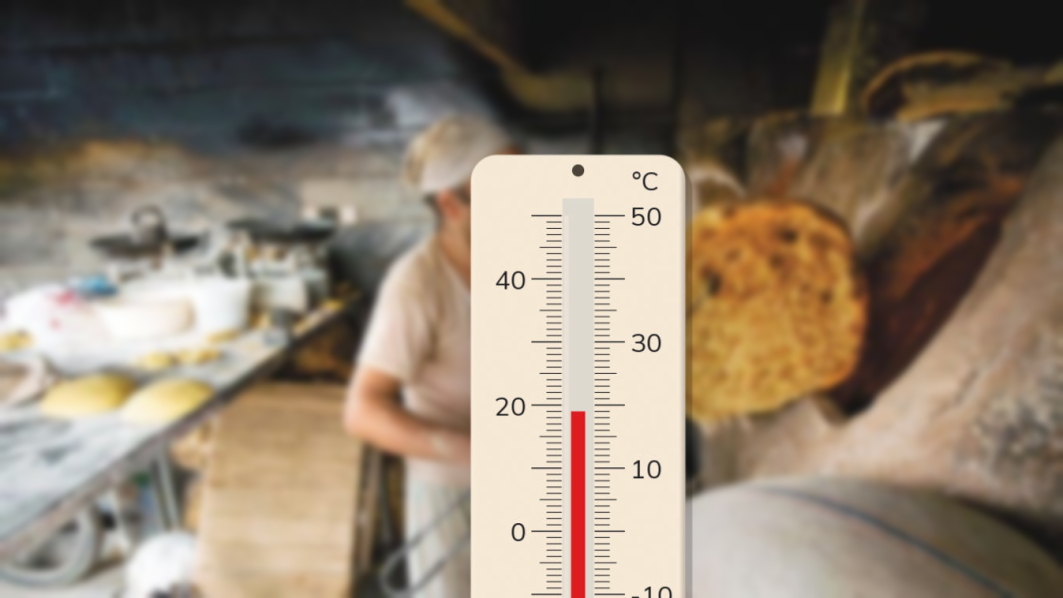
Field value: 19 °C
